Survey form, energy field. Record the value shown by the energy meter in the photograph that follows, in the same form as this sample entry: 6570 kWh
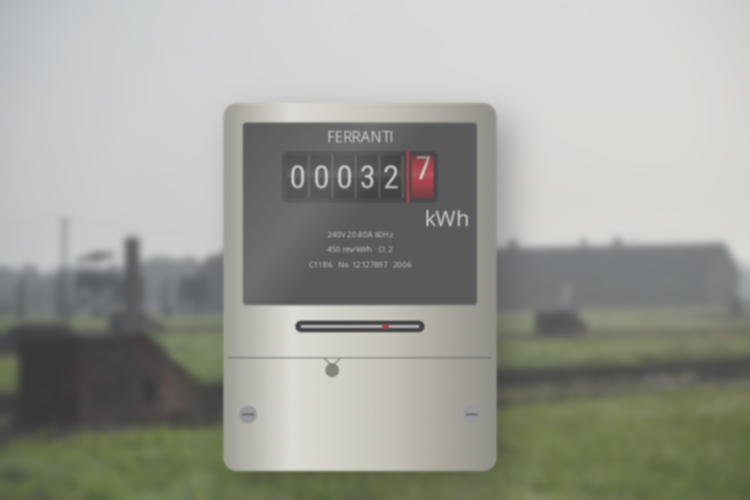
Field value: 32.7 kWh
